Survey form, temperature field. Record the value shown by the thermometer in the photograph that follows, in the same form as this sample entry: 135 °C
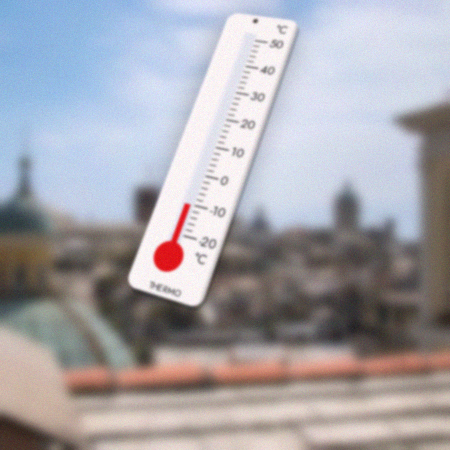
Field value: -10 °C
